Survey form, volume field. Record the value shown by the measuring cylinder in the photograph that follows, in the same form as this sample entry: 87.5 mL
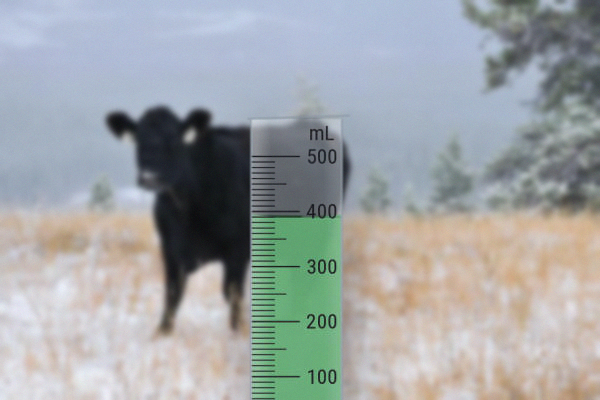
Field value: 390 mL
